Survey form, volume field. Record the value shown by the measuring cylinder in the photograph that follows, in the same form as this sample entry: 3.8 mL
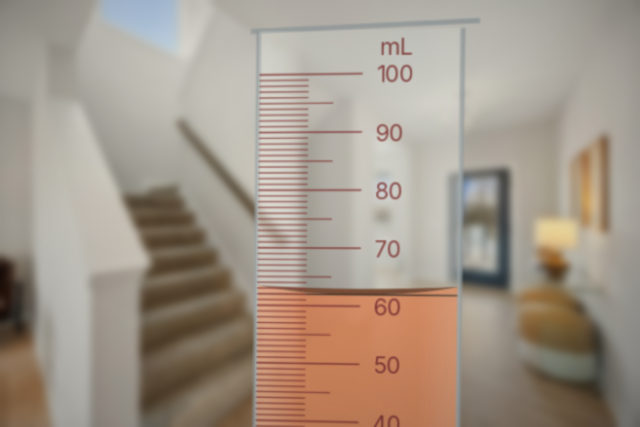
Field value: 62 mL
